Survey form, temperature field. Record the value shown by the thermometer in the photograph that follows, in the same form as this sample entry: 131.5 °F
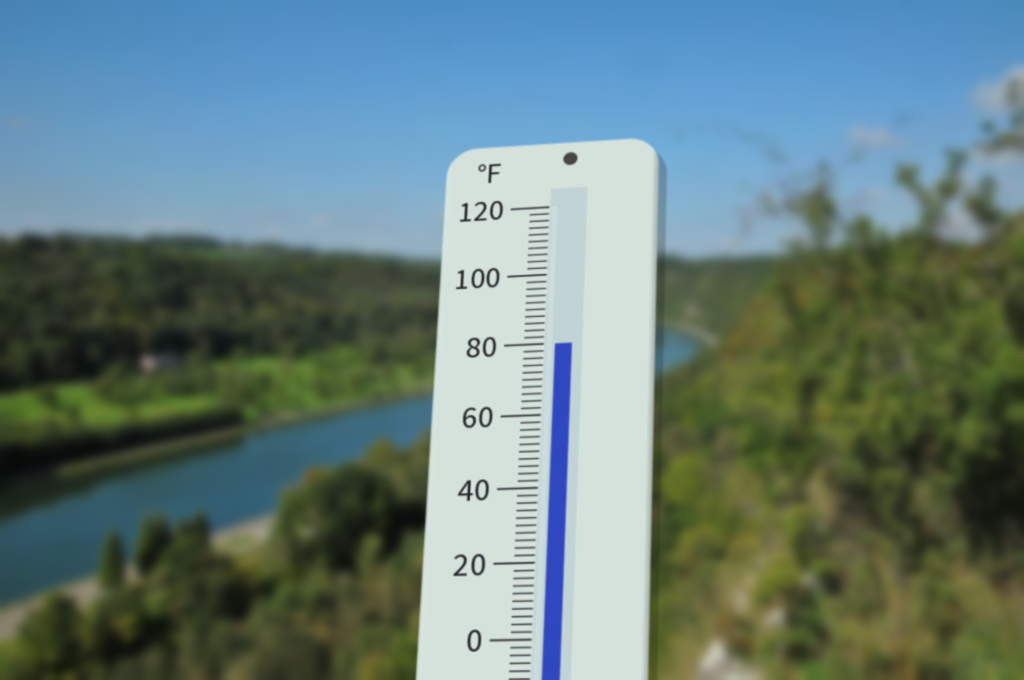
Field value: 80 °F
